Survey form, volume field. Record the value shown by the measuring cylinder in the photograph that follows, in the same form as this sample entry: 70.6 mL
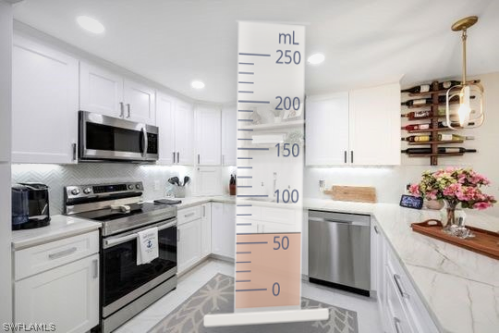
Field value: 60 mL
